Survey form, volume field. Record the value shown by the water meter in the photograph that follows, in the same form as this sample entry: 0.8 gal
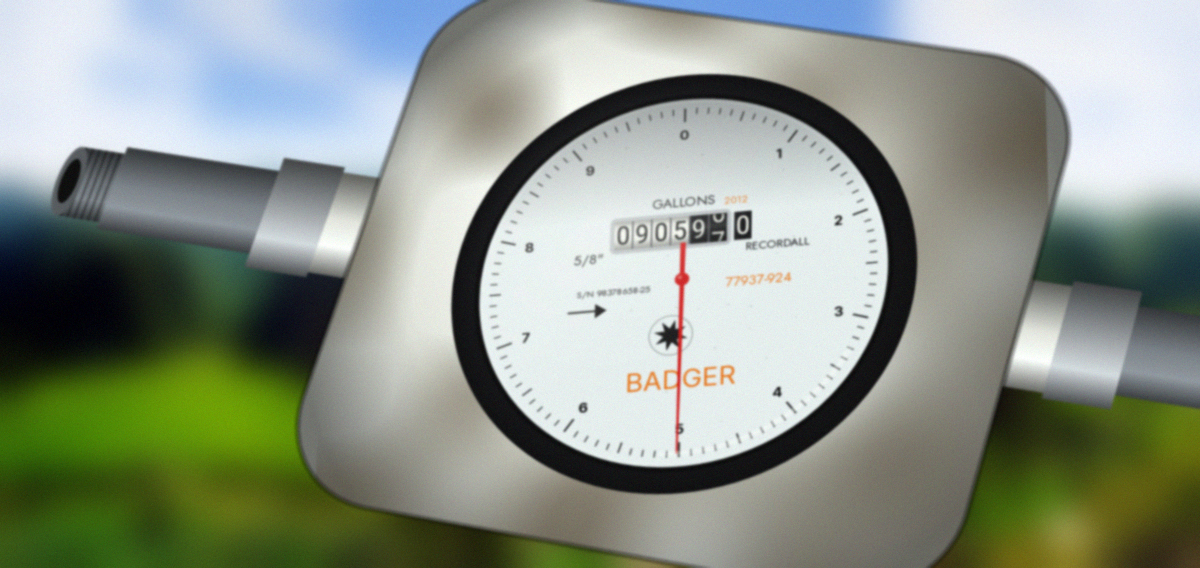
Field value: 905965.0 gal
